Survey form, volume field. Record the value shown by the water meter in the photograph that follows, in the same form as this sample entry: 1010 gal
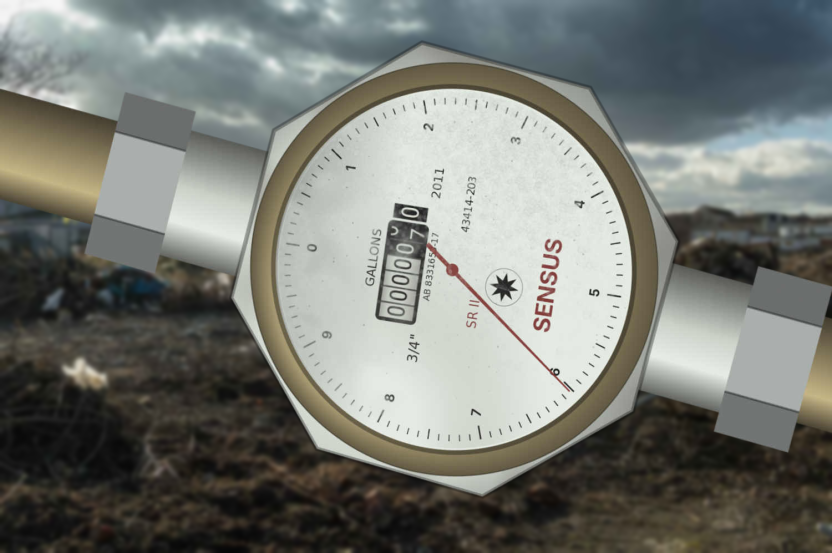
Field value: 66.0 gal
